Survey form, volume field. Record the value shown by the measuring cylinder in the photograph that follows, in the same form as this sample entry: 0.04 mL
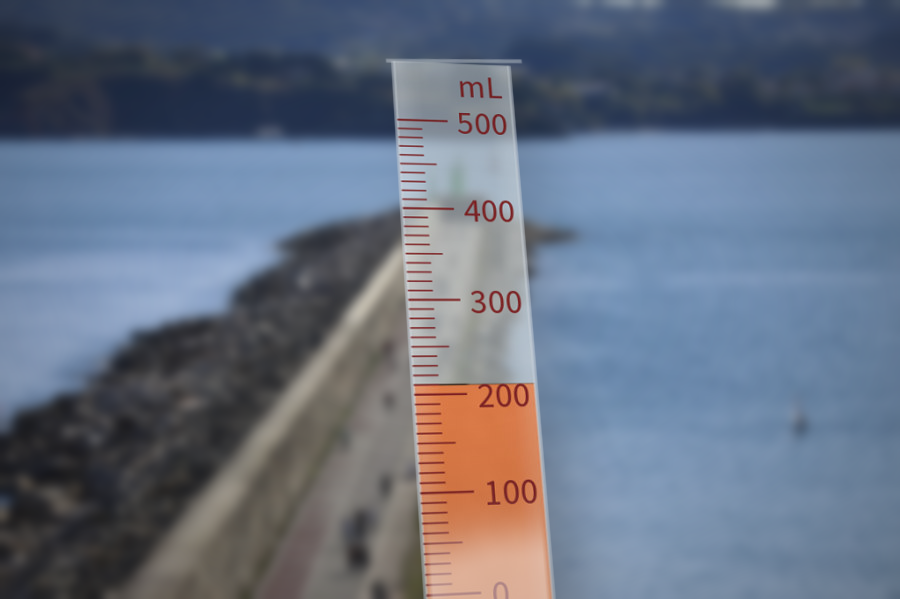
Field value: 210 mL
